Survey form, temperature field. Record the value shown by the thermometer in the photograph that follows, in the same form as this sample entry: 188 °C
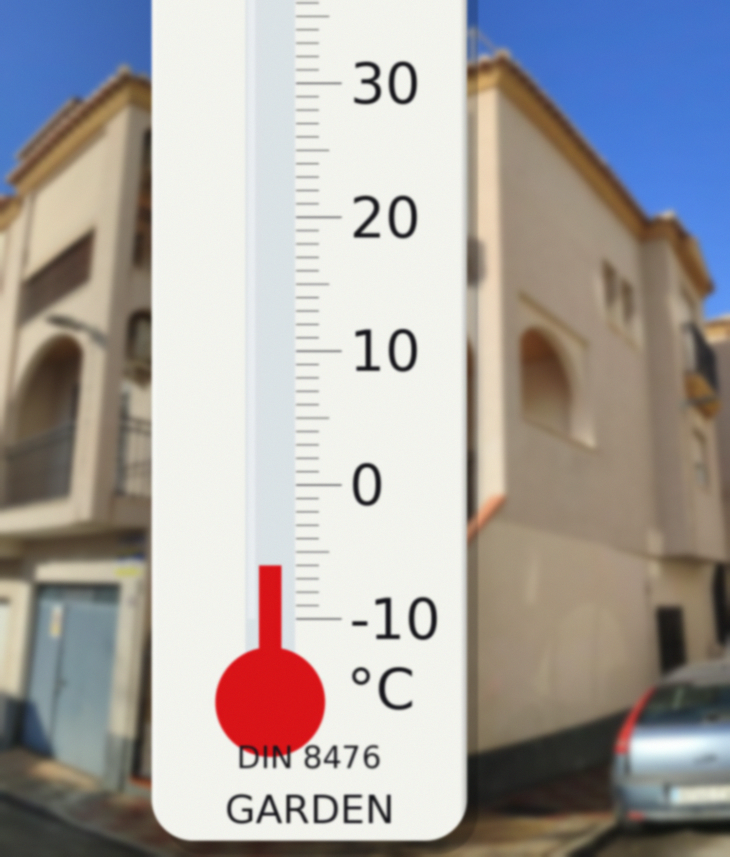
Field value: -6 °C
